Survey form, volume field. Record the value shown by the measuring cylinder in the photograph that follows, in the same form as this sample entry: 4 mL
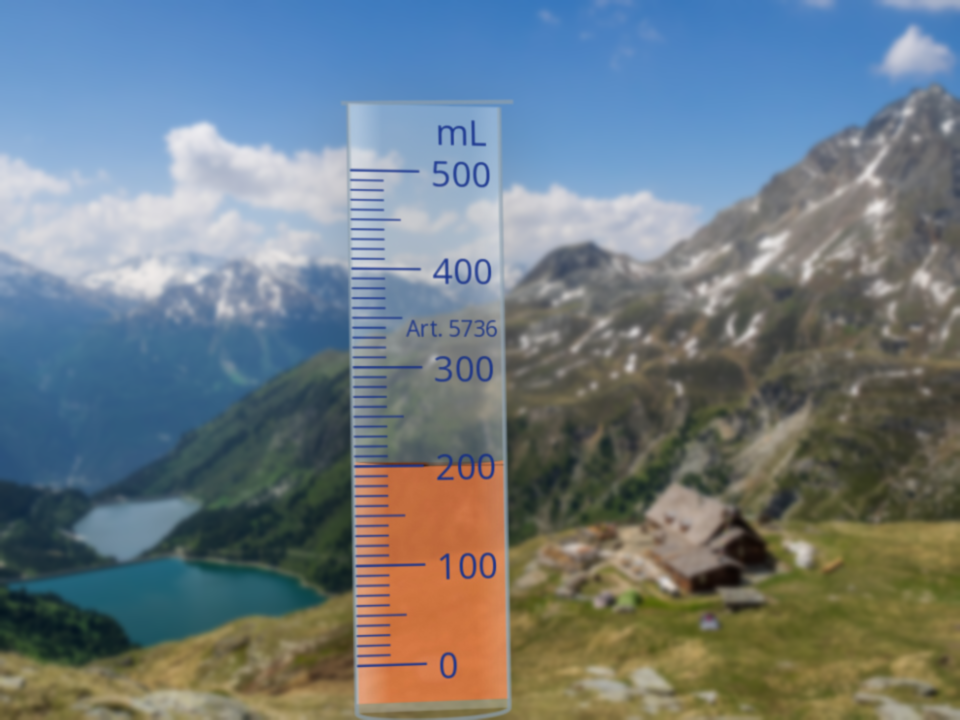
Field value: 200 mL
